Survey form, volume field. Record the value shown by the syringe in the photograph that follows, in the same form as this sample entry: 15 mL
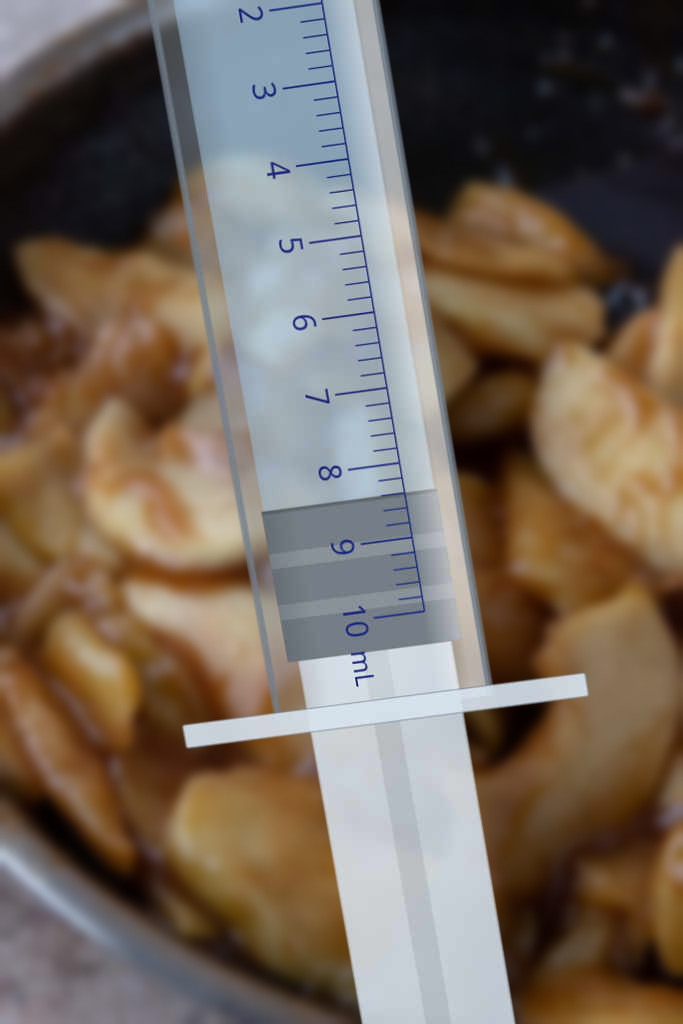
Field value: 8.4 mL
